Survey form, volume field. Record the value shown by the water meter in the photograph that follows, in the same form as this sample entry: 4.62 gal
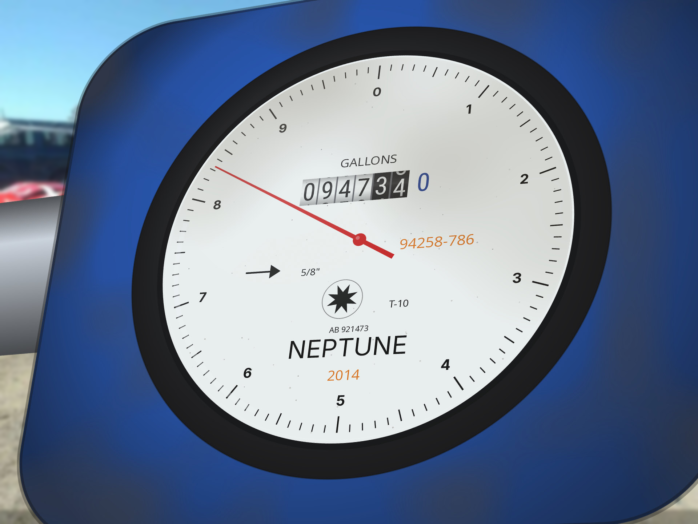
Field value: 947338.3 gal
